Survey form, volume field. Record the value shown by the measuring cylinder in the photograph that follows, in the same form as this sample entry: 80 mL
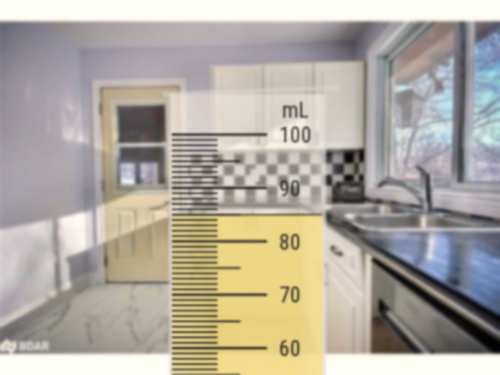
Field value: 85 mL
